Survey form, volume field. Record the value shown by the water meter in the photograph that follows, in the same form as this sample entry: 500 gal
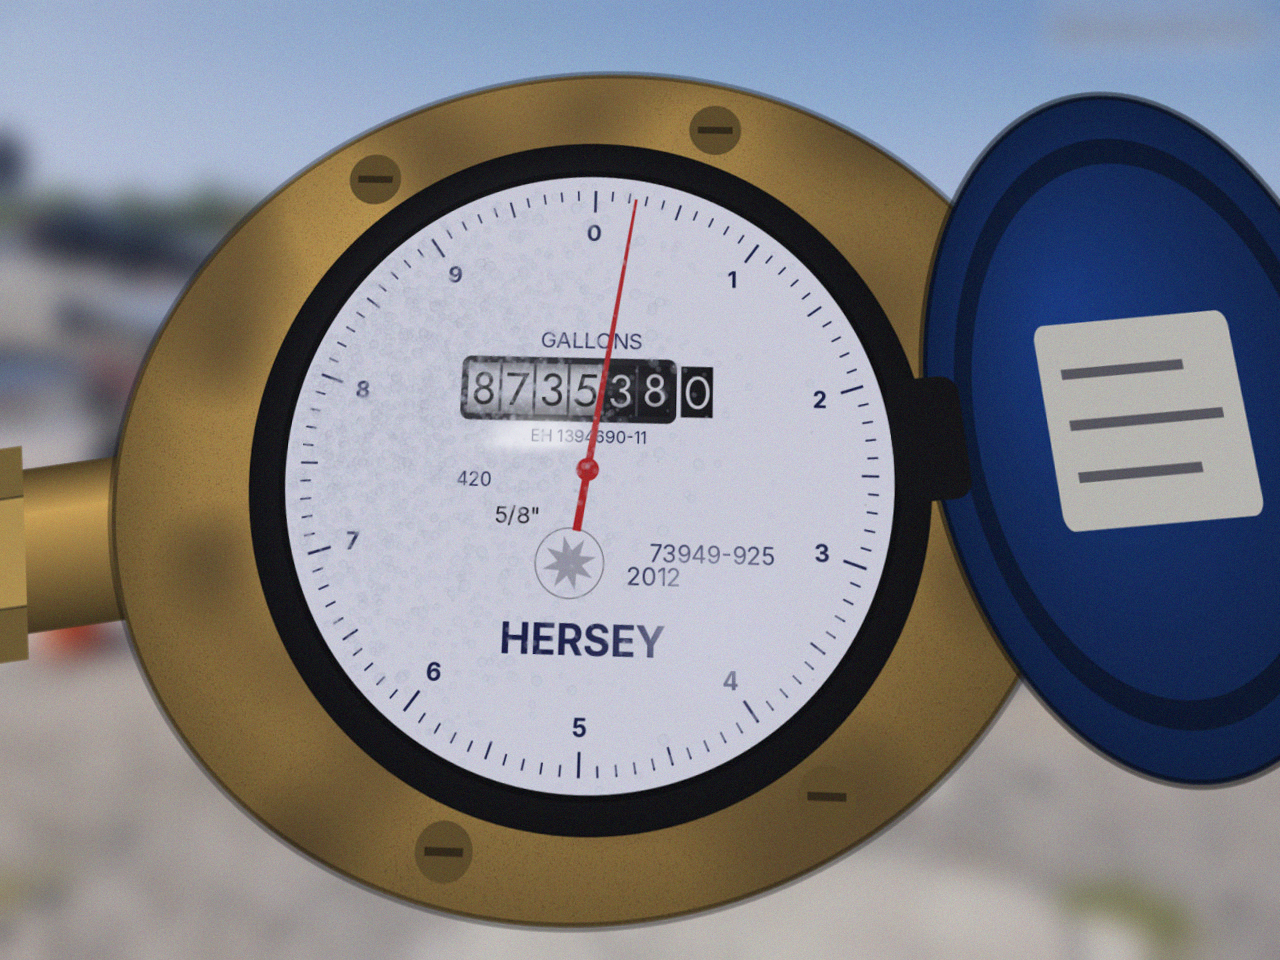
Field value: 8735380.2 gal
